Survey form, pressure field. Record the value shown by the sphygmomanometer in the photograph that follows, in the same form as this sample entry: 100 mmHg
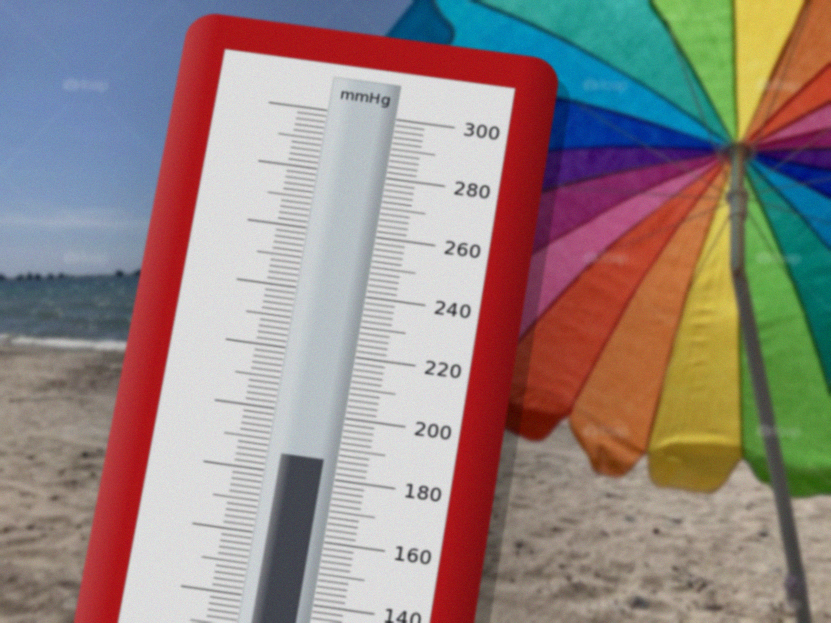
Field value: 186 mmHg
